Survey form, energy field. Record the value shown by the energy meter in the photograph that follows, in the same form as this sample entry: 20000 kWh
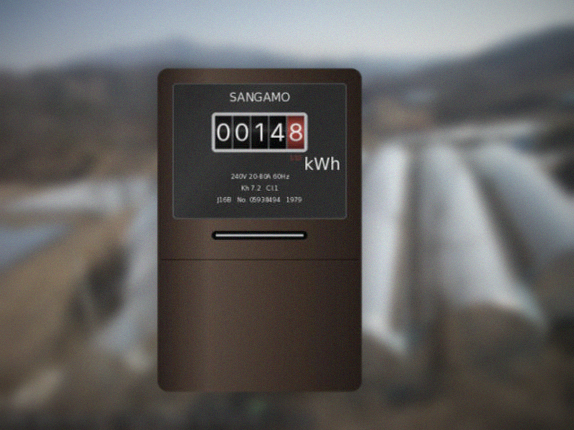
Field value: 14.8 kWh
